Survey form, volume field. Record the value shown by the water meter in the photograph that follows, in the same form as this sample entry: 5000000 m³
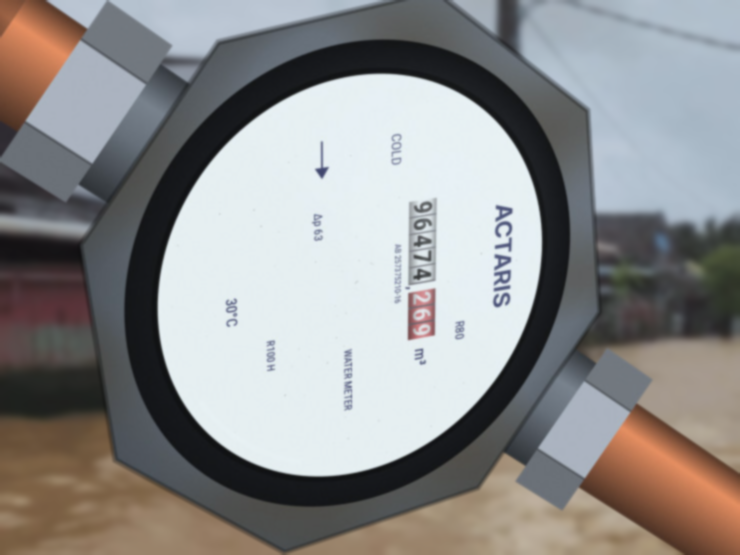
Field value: 96474.269 m³
